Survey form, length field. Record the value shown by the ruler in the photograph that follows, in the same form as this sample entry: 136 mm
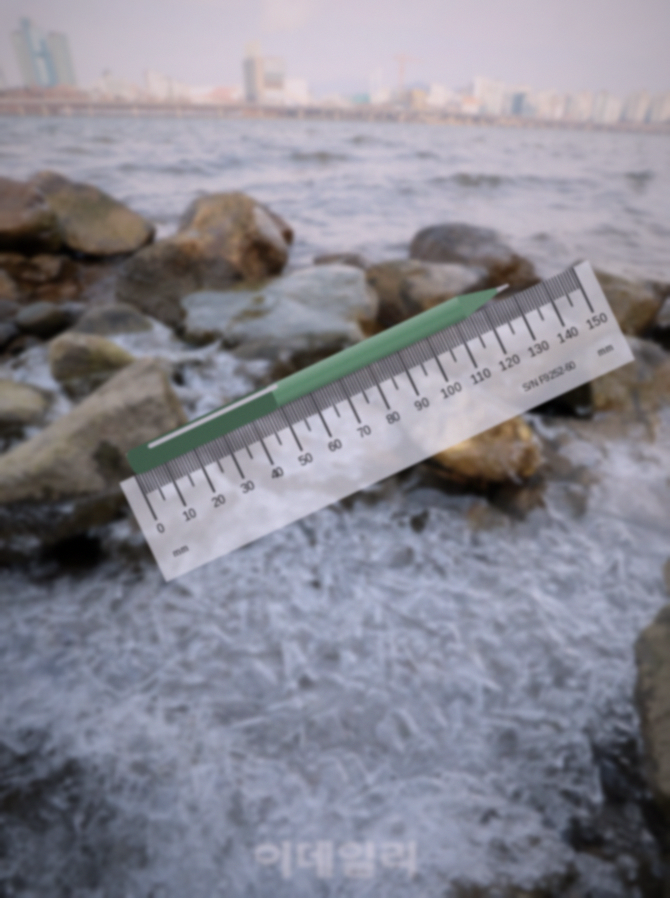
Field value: 130 mm
